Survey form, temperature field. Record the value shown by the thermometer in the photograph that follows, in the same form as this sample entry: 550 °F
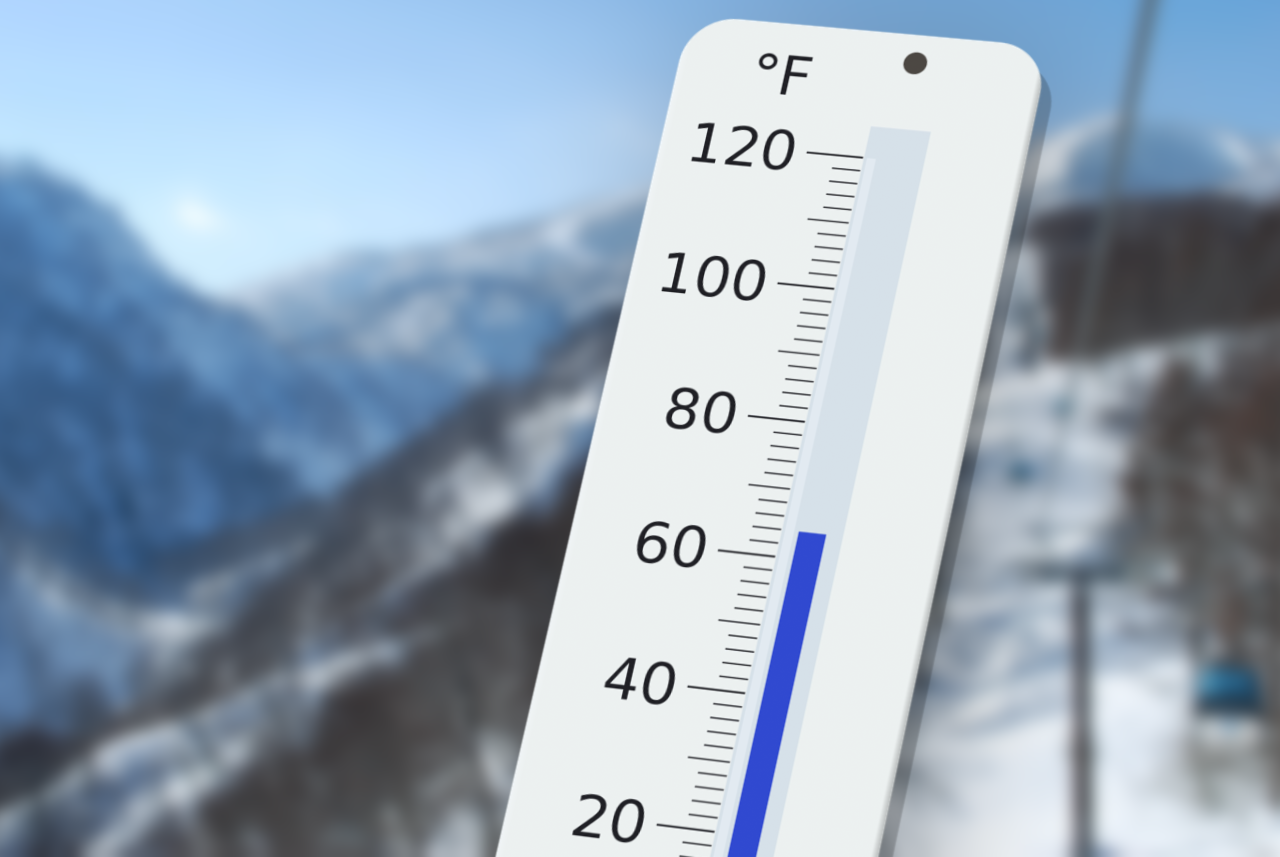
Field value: 64 °F
